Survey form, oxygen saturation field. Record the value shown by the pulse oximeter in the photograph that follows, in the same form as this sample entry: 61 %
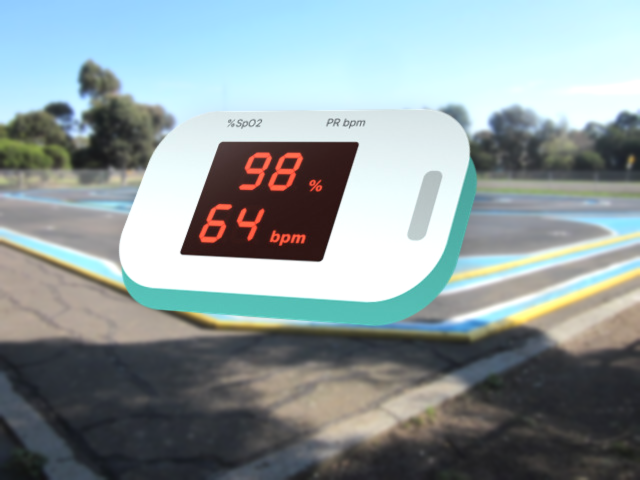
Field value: 98 %
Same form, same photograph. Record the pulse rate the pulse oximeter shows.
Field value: 64 bpm
